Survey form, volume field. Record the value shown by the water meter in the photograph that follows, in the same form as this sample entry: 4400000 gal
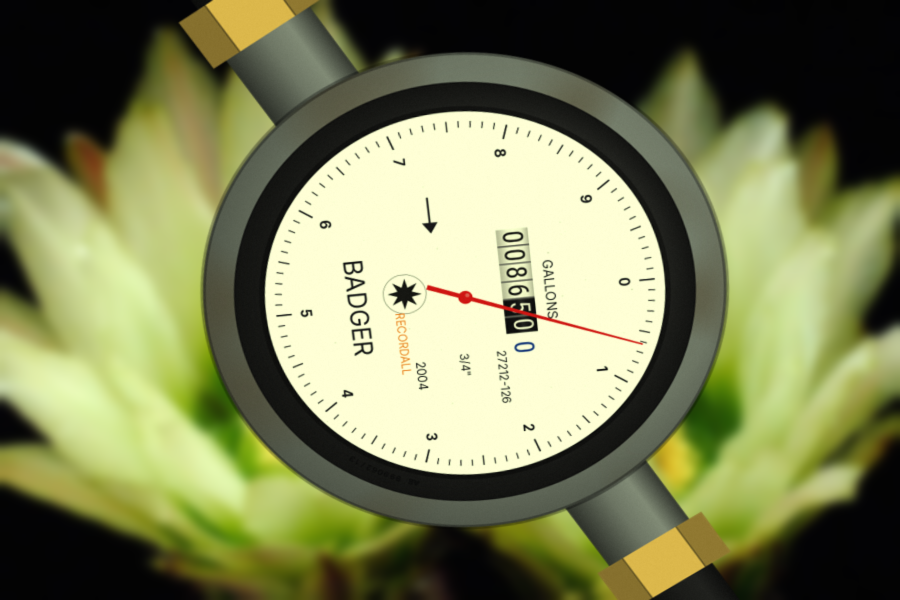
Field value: 86500.6 gal
